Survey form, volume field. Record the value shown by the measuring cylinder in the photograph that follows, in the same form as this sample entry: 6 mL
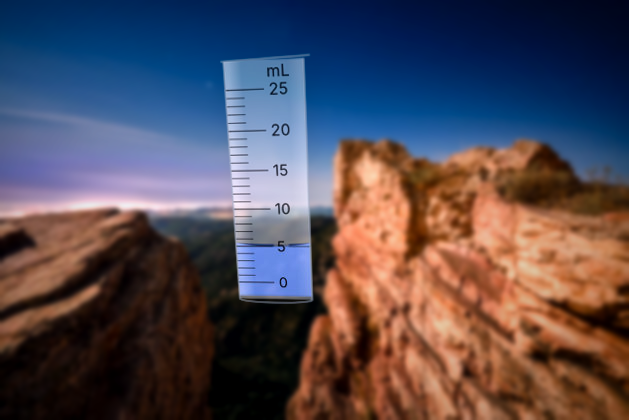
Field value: 5 mL
